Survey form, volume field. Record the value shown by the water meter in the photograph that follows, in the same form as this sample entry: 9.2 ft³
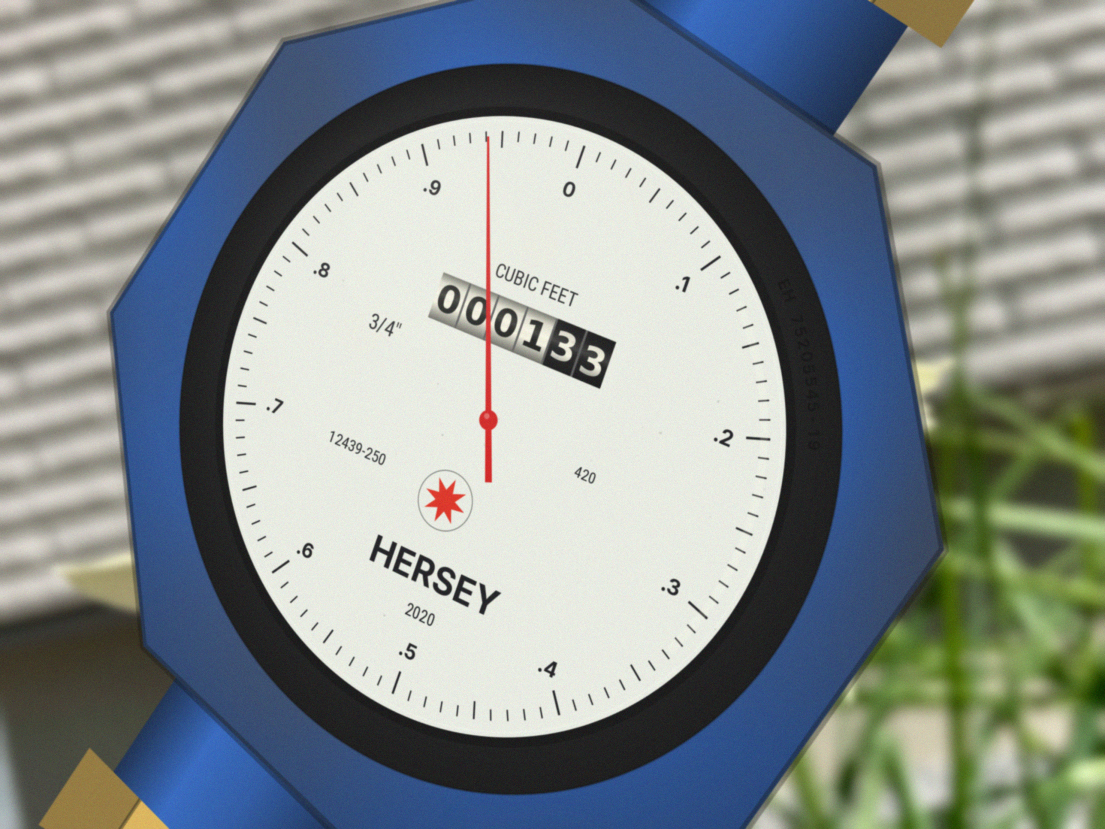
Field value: 132.94 ft³
